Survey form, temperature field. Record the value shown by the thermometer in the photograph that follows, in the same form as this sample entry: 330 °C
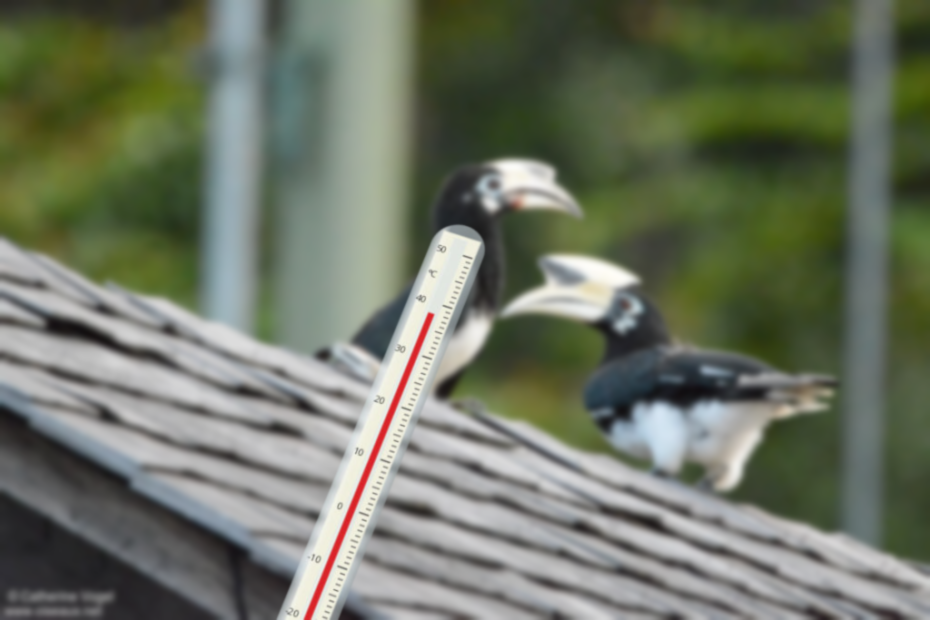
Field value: 38 °C
